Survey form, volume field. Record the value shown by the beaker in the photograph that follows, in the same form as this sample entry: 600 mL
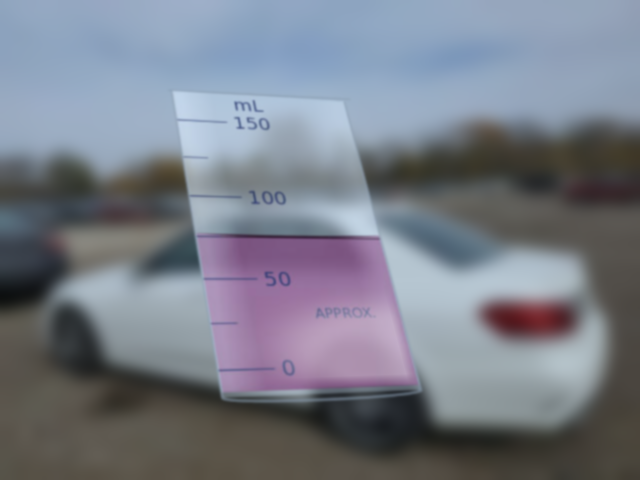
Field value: 75 mL
